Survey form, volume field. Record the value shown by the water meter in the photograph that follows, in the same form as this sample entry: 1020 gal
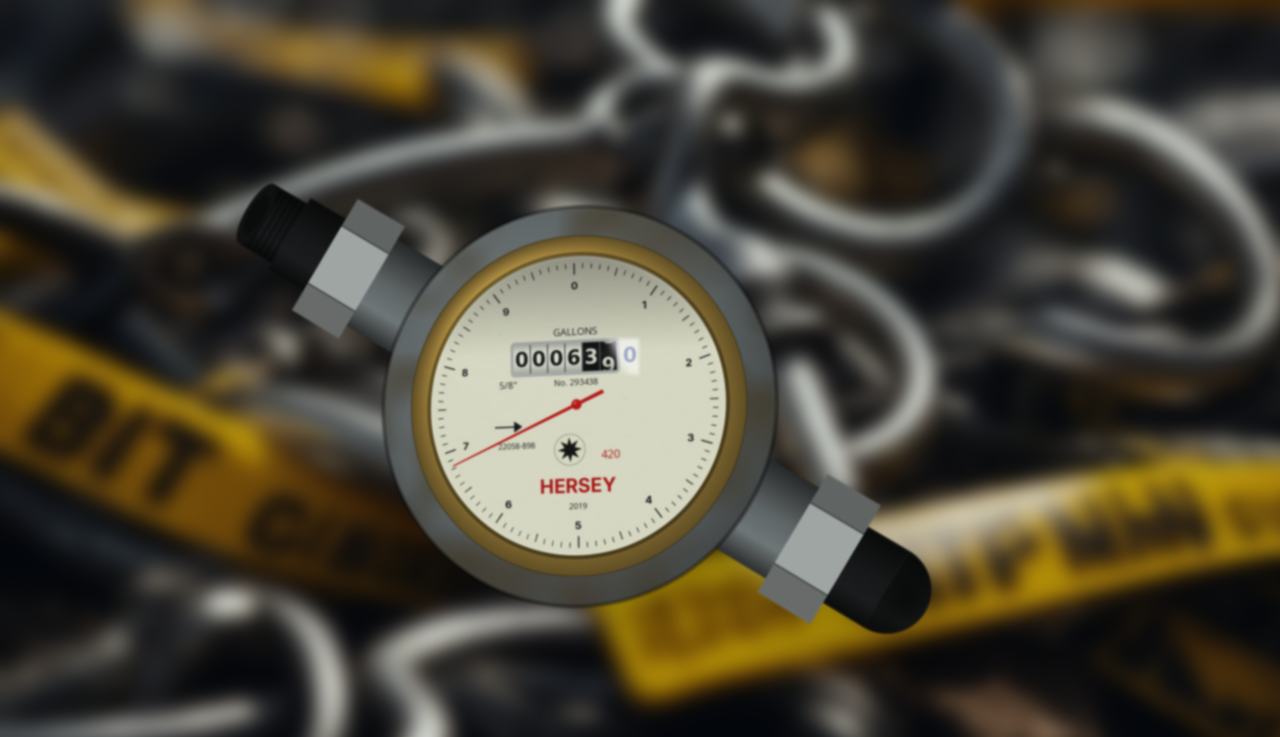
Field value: 6386.8 gal
